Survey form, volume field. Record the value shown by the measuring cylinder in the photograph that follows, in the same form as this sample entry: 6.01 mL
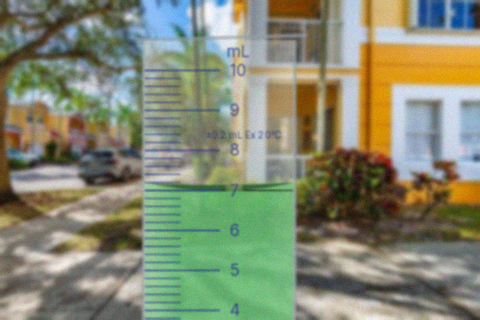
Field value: 7 mL
